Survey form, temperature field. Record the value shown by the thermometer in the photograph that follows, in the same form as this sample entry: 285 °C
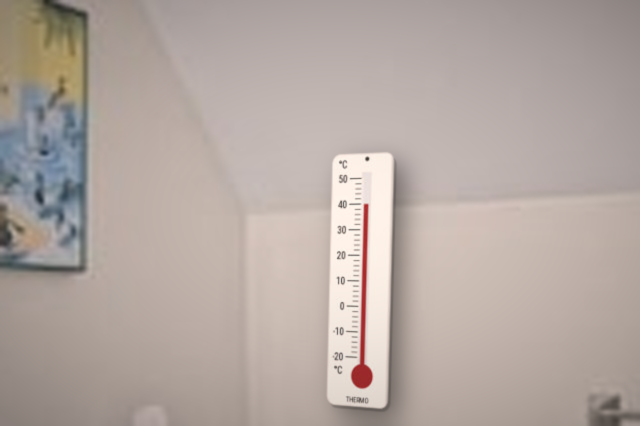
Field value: 40 °C
